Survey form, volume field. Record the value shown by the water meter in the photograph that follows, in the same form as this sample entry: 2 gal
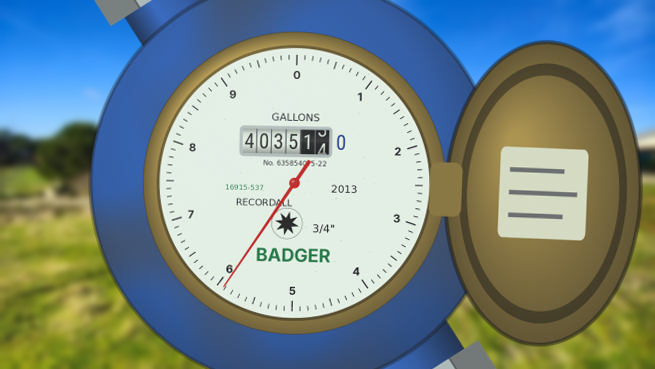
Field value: 4035135.9 gal
